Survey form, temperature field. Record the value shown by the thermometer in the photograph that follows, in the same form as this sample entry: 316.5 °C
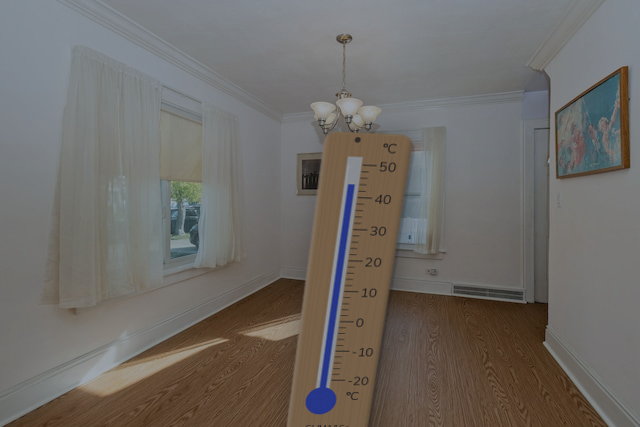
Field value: 44 °C
